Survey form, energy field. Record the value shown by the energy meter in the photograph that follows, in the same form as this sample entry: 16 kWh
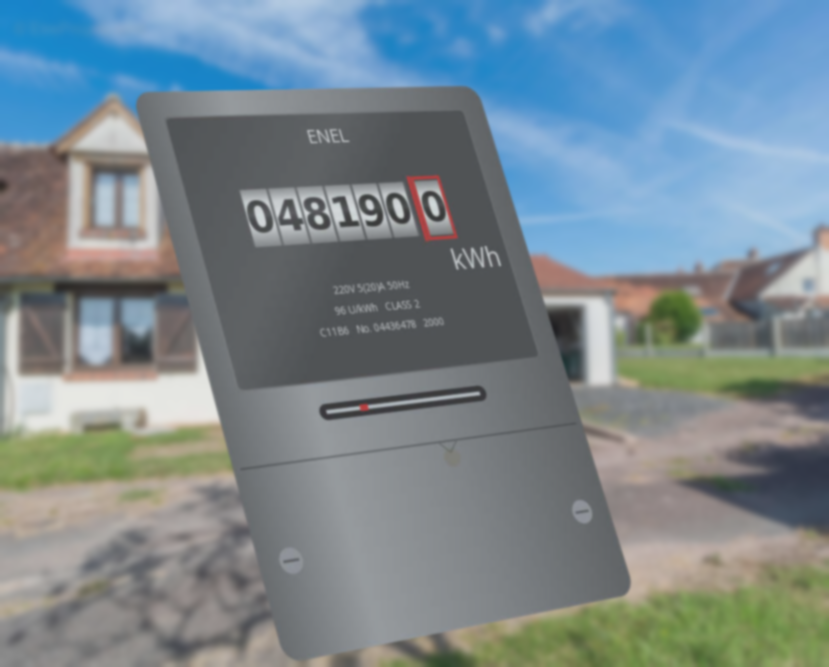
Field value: 48190.0 kWh
